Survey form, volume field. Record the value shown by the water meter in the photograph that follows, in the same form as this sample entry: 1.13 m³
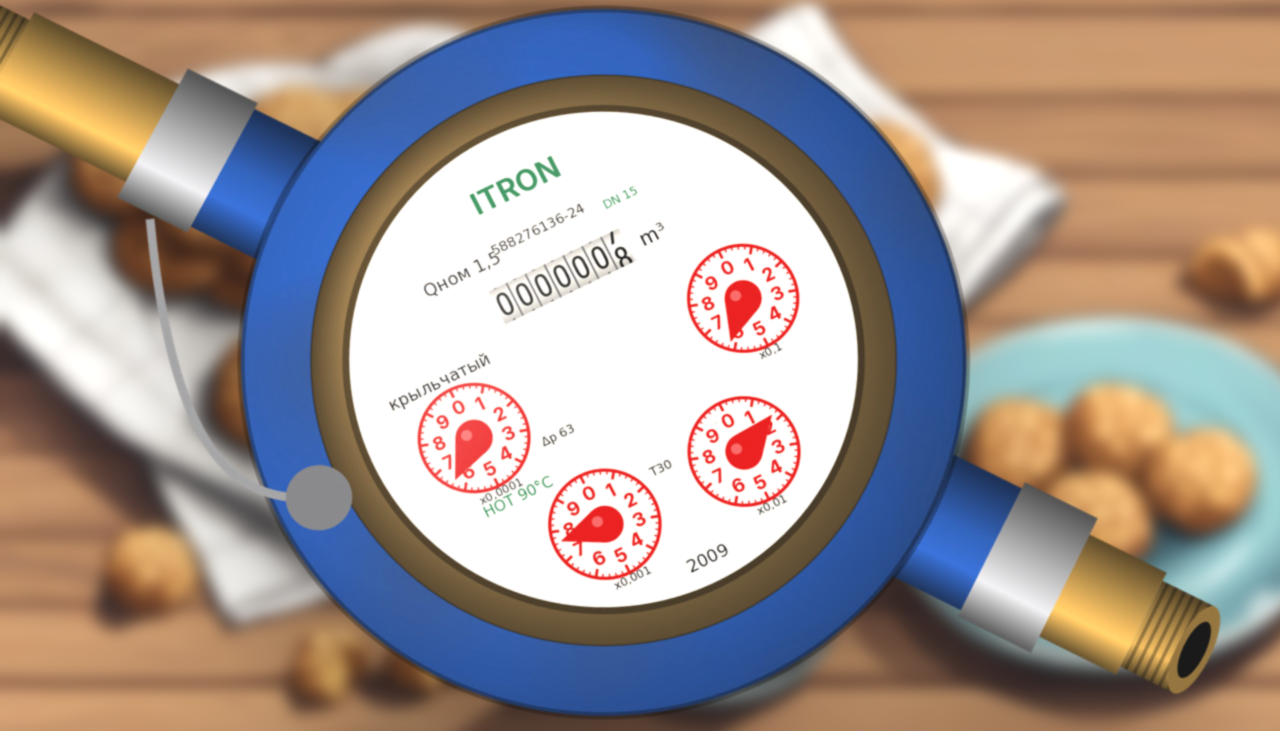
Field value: 7.6176 m³
